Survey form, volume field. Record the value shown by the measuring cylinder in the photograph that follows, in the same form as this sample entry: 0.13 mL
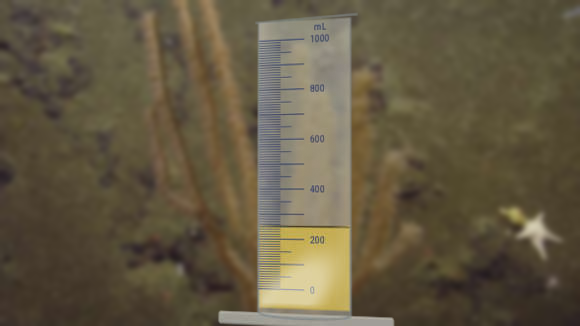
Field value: 250 mL
